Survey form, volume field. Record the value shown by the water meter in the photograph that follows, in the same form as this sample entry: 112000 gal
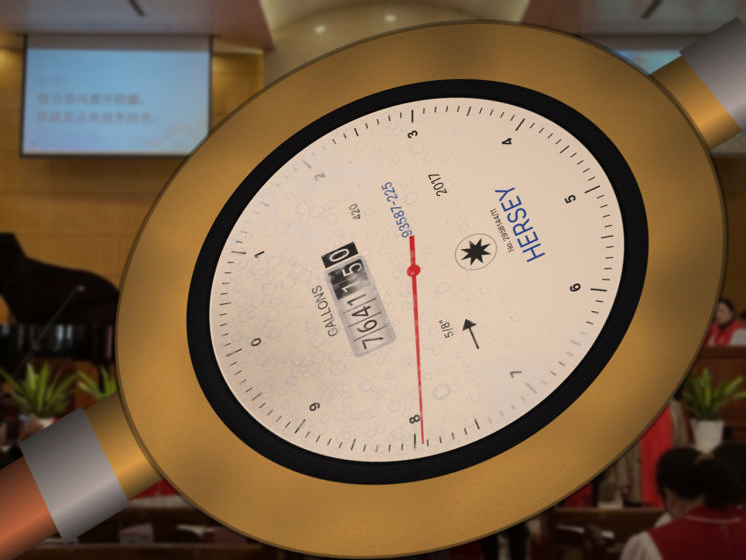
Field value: 7641147.9 gal
